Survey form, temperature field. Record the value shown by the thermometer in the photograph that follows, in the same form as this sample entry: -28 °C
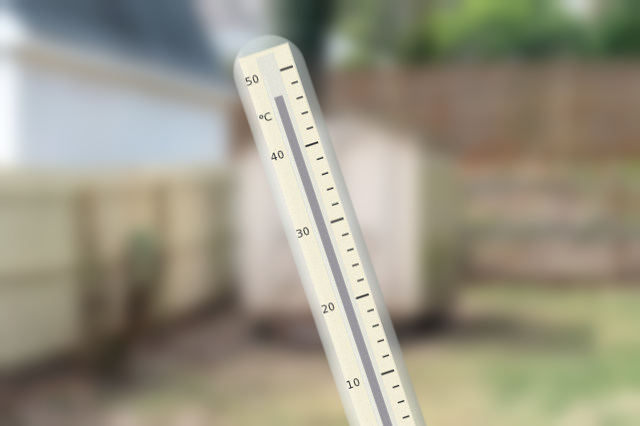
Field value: 47 °C
